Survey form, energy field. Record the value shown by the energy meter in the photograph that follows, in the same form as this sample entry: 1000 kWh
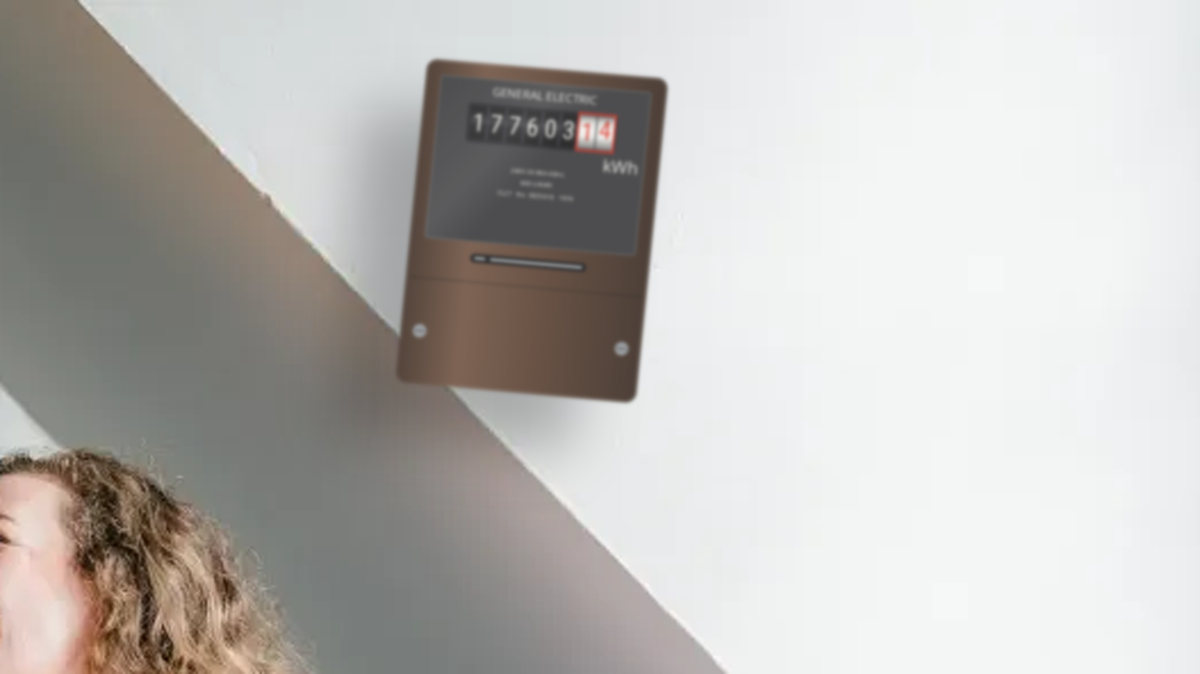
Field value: 177603.14 kWh
